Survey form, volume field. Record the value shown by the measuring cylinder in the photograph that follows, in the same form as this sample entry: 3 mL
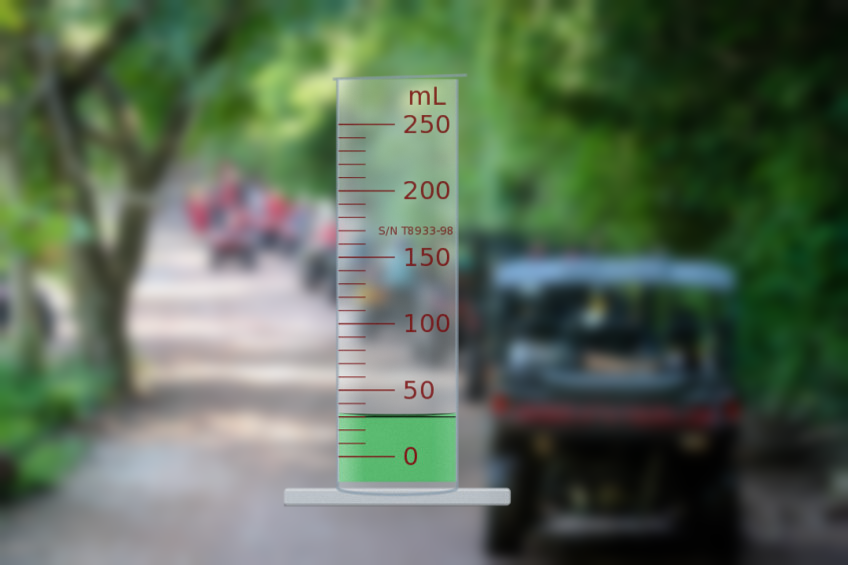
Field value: 30 mL
